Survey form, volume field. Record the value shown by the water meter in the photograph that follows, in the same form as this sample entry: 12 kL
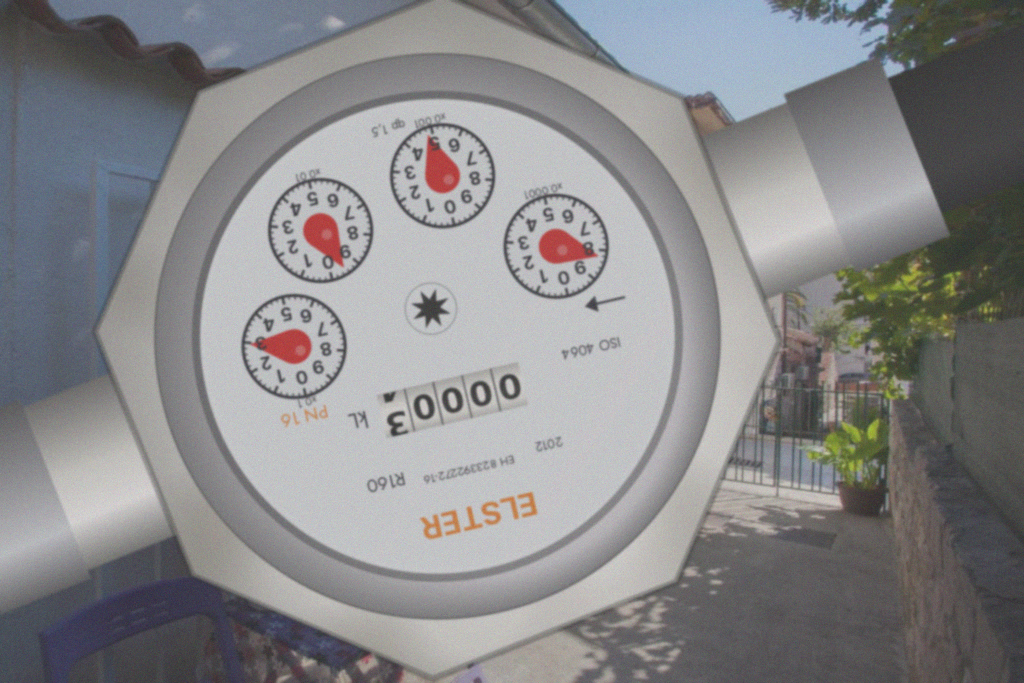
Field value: 3.2948 kL
